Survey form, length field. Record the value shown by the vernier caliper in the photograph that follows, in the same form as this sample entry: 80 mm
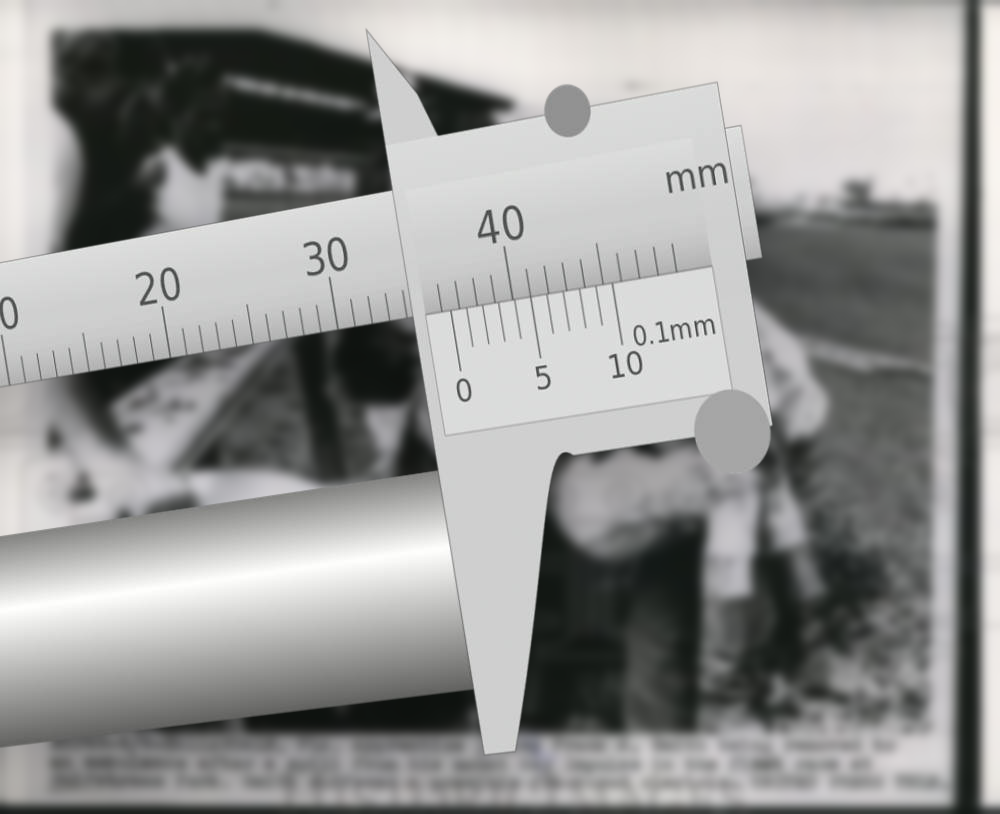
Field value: 36.5 mm
